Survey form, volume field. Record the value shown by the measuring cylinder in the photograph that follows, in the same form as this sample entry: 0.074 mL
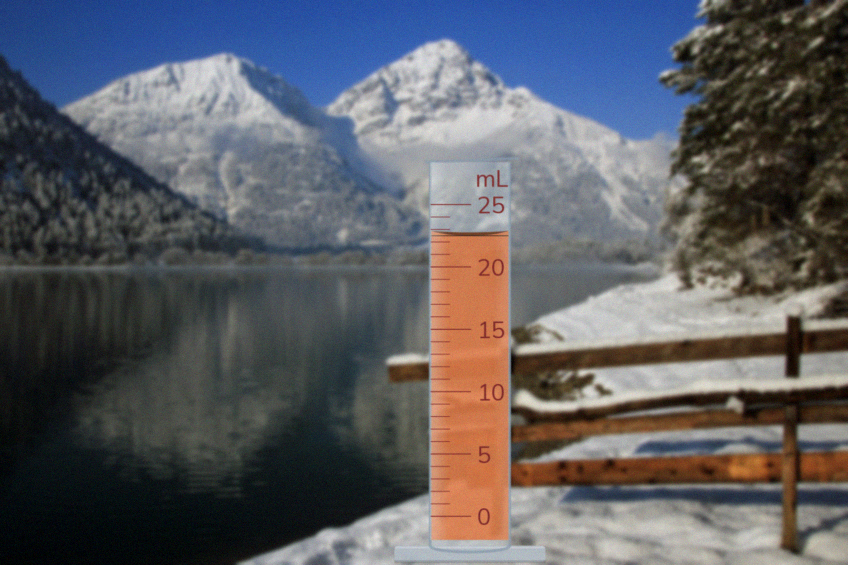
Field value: 22.5 mL
